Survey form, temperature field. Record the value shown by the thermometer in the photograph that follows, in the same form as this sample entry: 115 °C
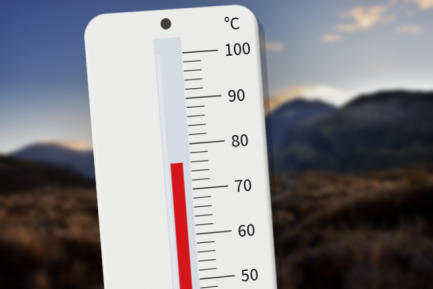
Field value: 76 °C
